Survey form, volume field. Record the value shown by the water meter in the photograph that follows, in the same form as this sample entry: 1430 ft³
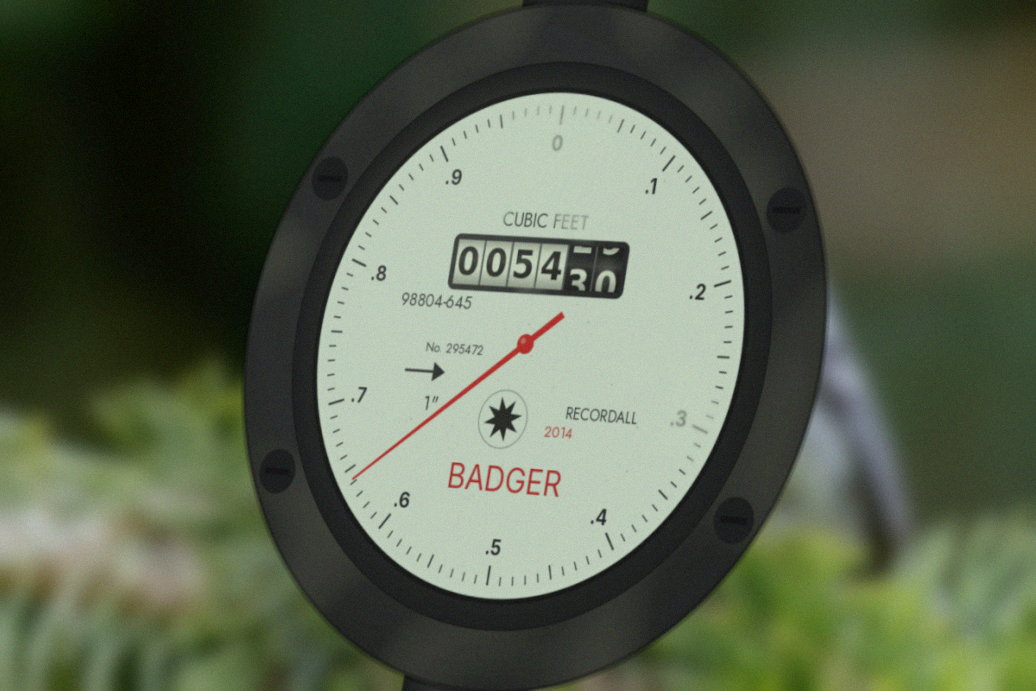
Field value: 5429.64 ft³
